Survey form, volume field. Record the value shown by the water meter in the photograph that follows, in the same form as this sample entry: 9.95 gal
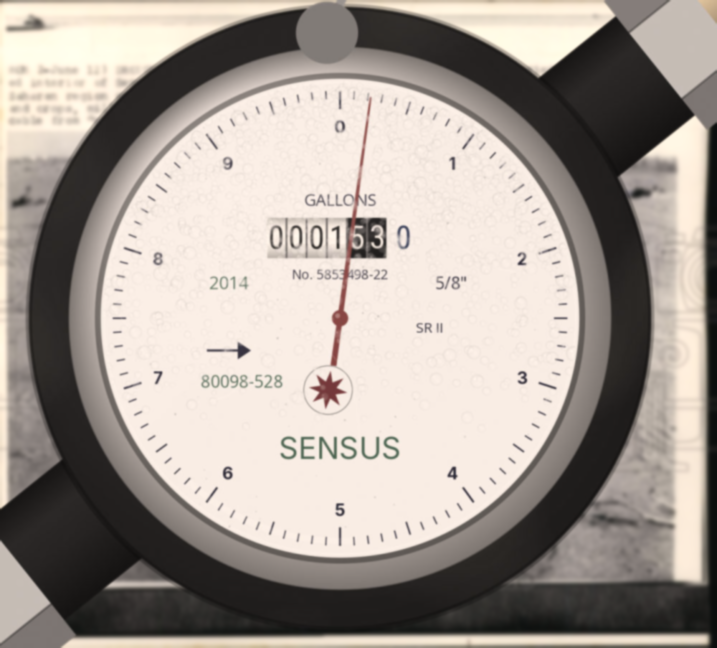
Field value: 1530.2 gal
